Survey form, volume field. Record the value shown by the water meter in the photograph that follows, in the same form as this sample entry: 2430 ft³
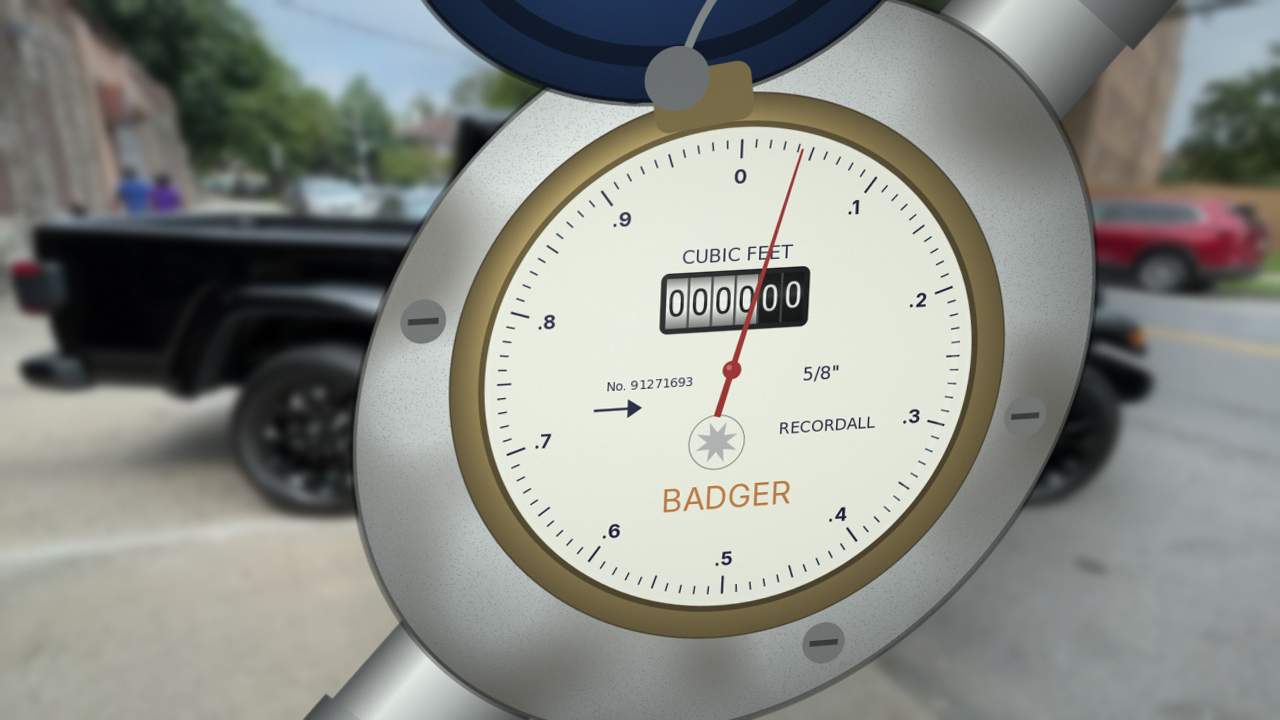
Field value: 0.04 ft³
